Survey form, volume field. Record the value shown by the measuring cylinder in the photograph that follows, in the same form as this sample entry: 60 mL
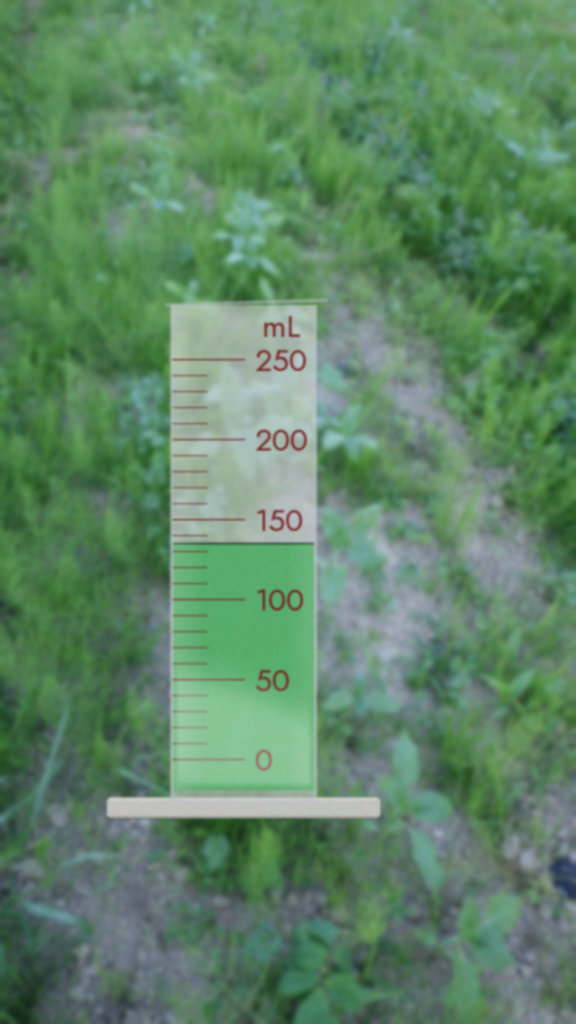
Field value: 135 mL
